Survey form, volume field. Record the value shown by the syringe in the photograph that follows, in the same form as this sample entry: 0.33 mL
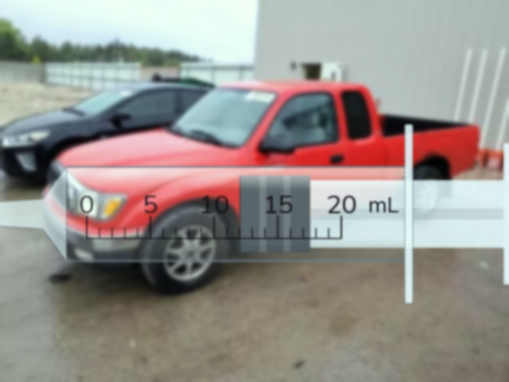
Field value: 12 mL
